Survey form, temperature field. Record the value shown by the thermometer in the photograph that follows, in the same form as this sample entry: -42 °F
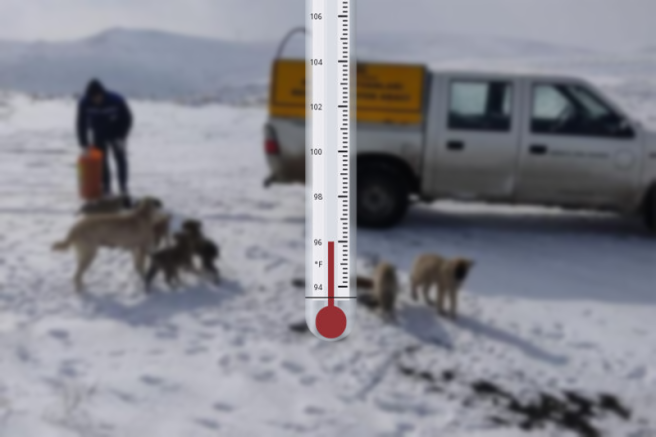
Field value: 96 °F
